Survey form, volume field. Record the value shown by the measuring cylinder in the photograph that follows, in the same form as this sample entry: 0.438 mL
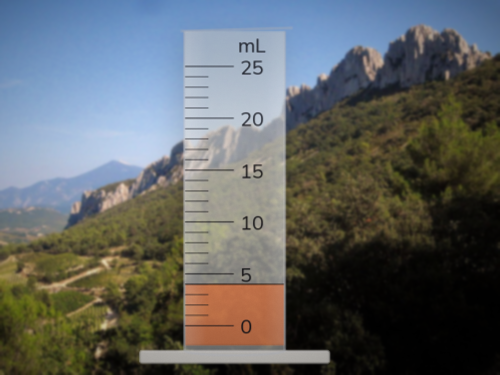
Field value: 4 mL
